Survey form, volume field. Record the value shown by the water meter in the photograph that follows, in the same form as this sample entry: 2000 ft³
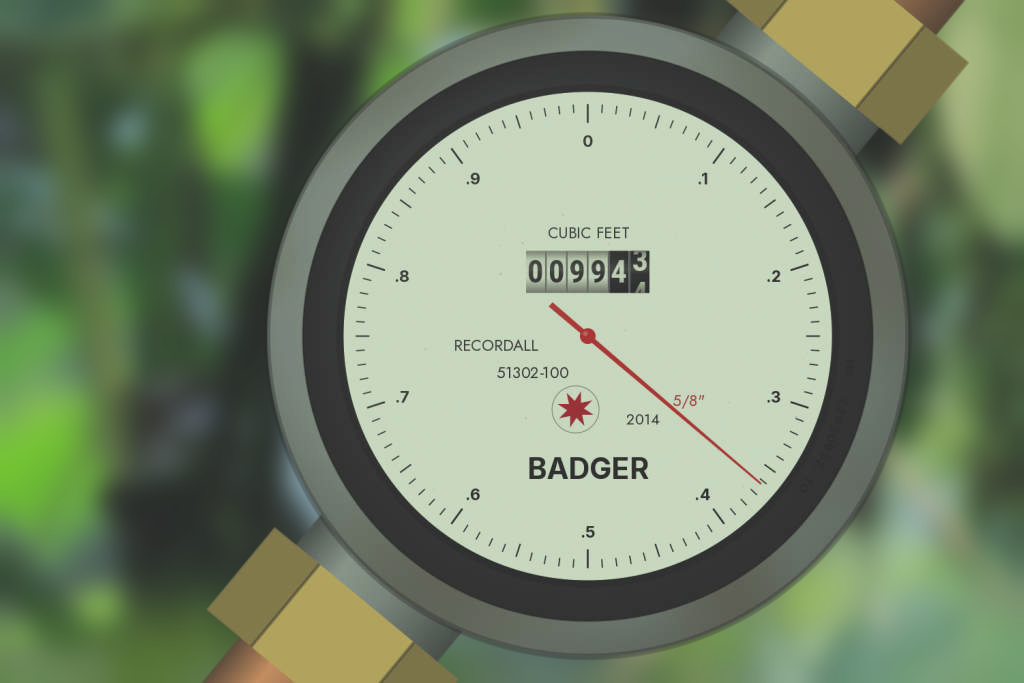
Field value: 9943.36 ft³
